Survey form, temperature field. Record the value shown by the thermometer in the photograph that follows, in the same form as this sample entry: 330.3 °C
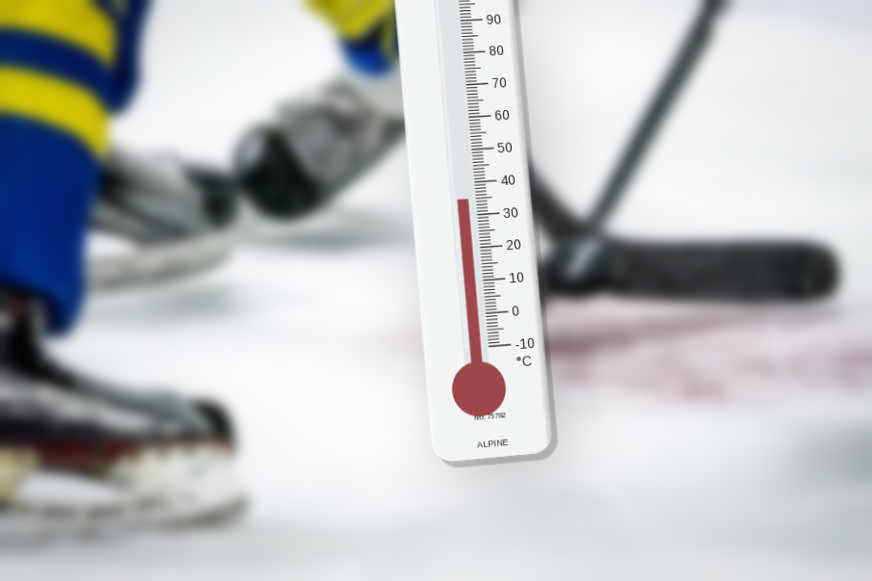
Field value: 35 °C
